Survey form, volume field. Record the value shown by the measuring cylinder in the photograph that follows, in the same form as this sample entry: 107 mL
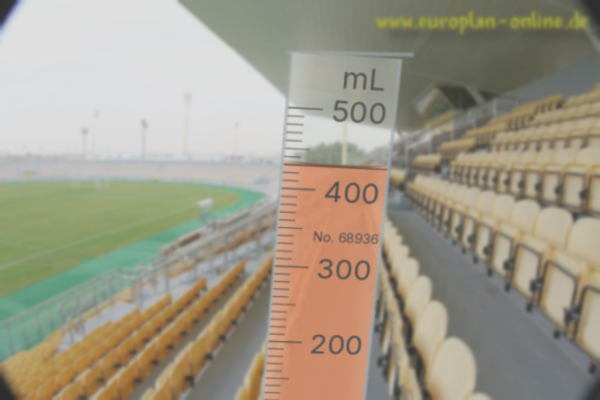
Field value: 430 mL
